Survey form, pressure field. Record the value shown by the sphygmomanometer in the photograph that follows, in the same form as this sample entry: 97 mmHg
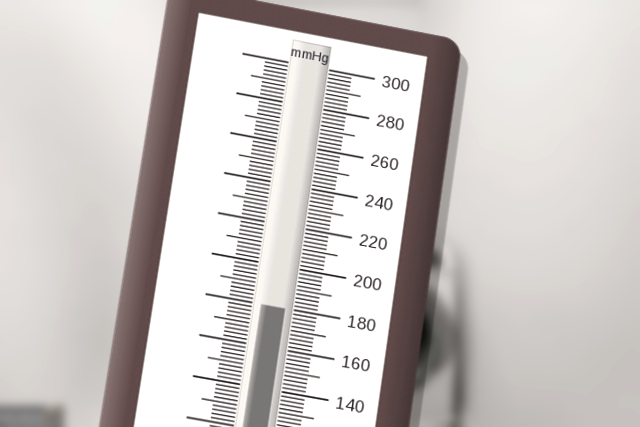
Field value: 180 mmHg
